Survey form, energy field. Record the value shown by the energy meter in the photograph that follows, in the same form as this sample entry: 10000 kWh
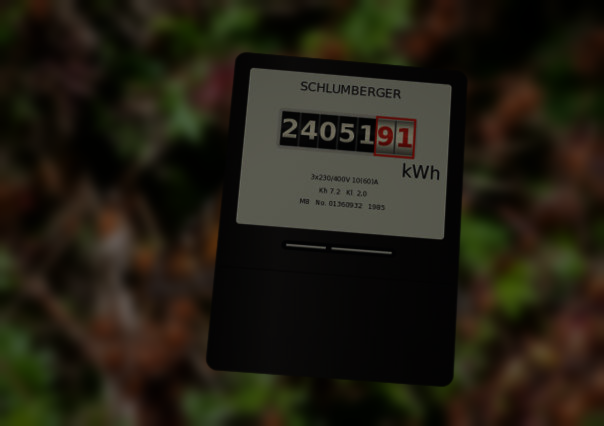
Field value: 24051.91 kWh
